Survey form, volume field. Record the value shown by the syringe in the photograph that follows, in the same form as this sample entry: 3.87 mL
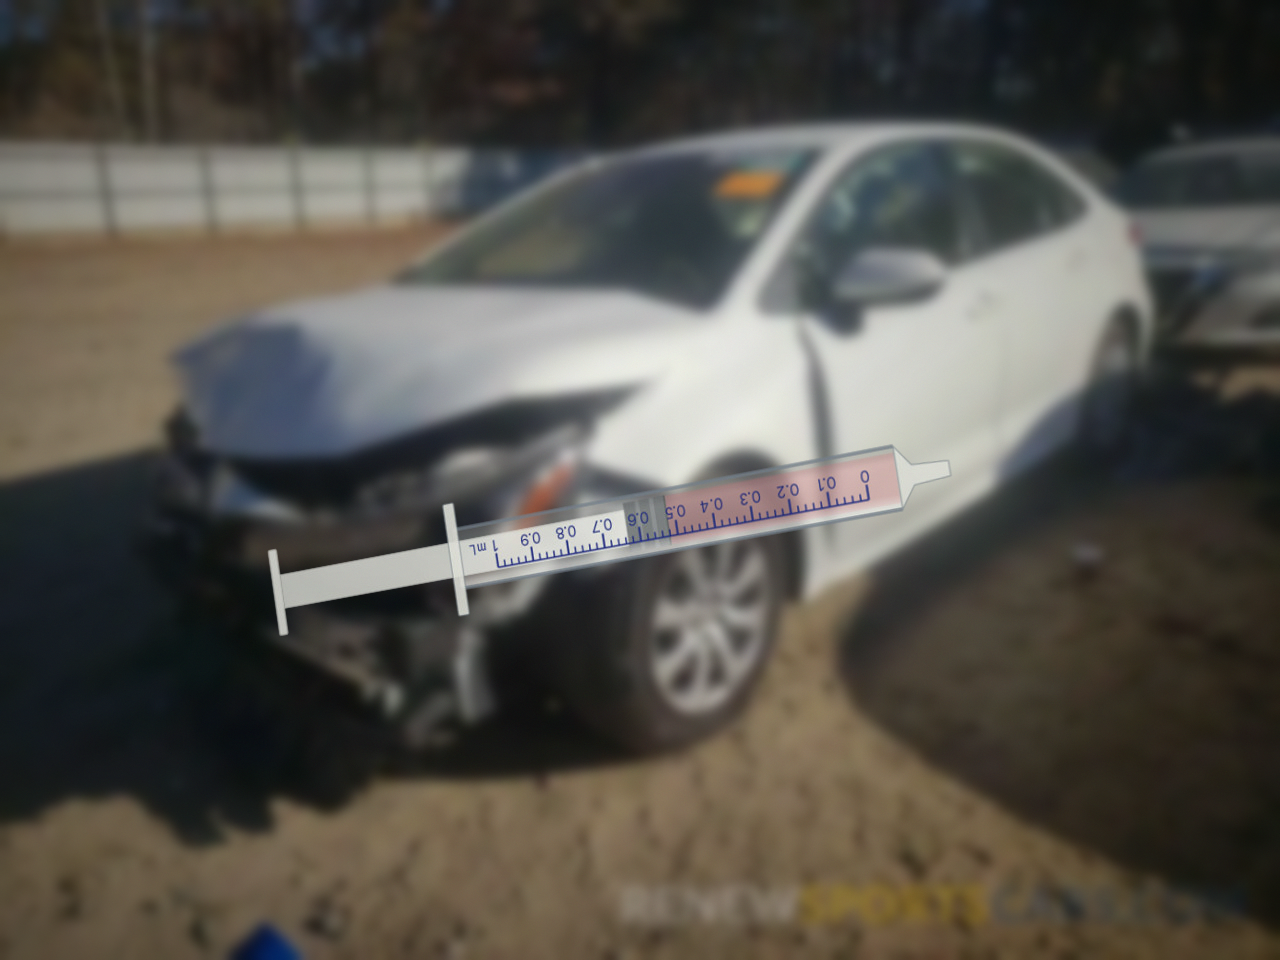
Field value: 0.52 mL
